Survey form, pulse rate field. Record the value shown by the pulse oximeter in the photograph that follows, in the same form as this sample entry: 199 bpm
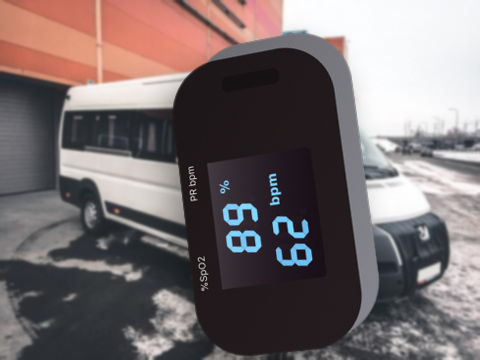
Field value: 62 bpm
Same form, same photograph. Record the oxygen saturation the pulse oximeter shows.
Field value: 89 %
